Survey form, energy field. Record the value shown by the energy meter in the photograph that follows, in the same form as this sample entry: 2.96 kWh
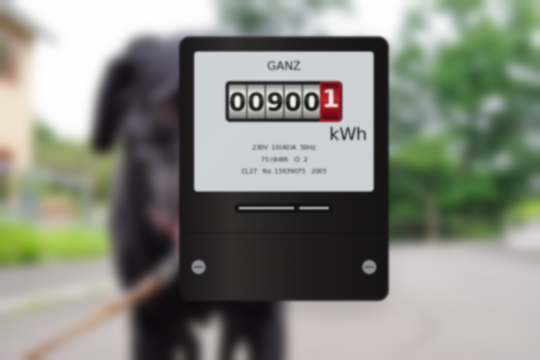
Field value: 900.1 kWh
